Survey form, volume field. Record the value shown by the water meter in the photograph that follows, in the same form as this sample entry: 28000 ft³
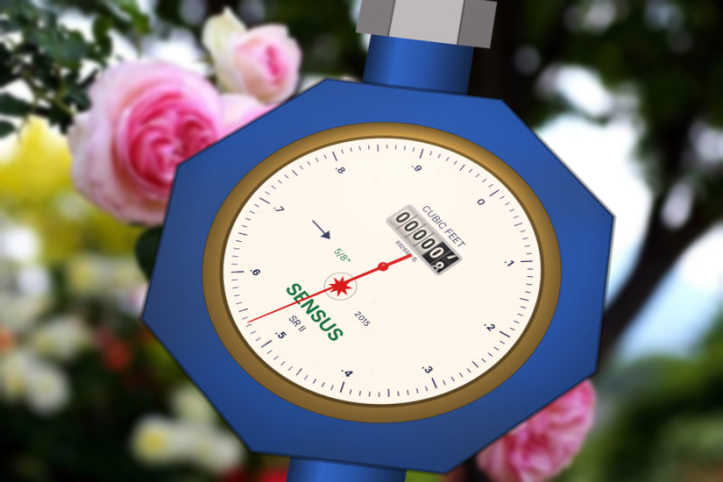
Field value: 7.53 ft³
